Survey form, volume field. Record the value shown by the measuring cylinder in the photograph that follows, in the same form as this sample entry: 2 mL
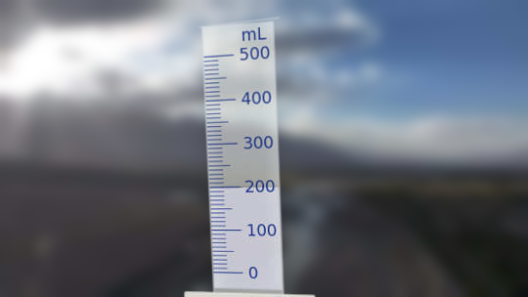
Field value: 200 mL
